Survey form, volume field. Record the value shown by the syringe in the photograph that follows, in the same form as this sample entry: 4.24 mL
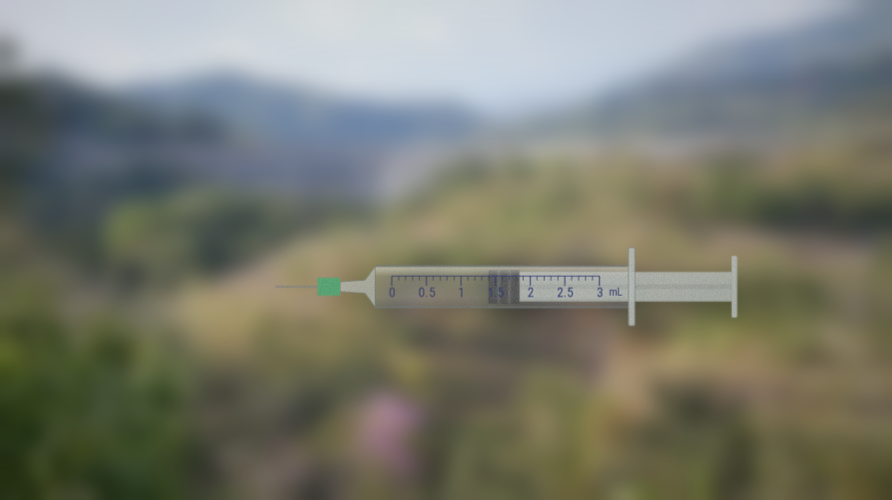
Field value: 1.4 mL
